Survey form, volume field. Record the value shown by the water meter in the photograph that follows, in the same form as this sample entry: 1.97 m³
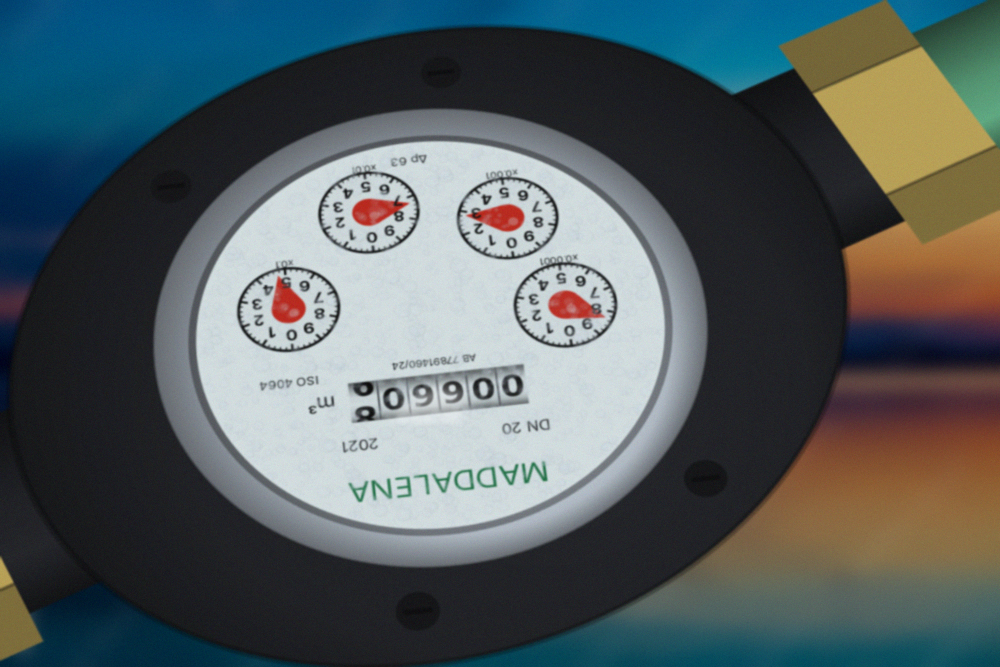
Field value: 6608.4728 m³
